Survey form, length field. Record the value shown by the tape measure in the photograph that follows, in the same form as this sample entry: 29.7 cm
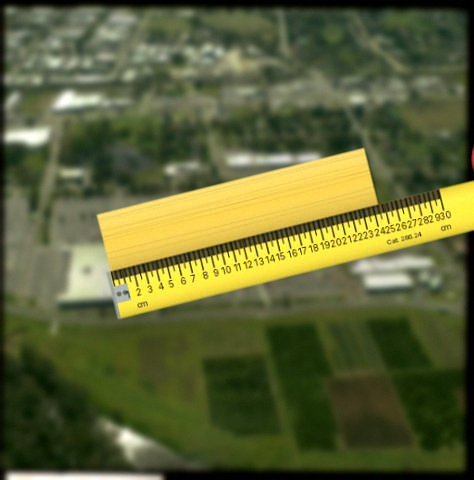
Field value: 24.5 cm
